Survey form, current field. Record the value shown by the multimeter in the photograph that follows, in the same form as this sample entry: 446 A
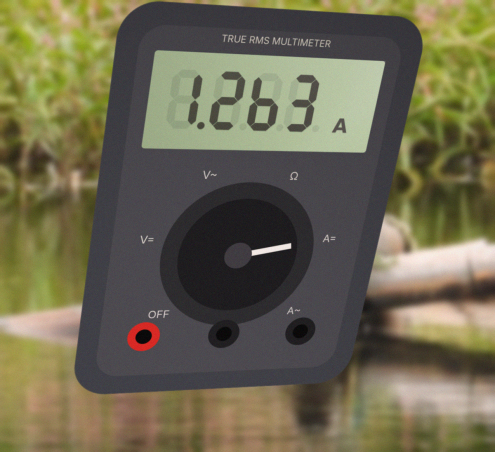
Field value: 1.263 A
